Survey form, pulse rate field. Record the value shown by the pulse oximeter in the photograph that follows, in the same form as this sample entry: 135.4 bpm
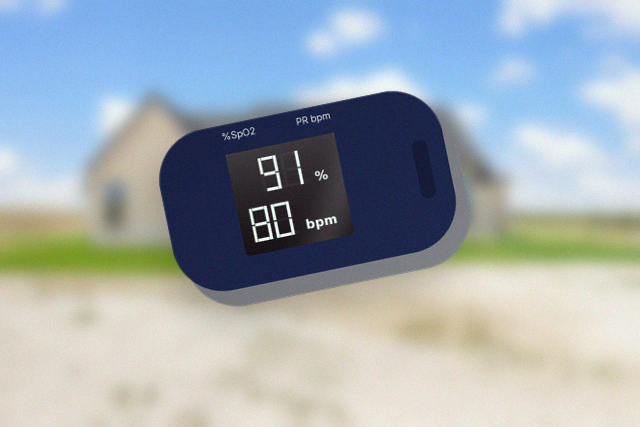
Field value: 80 bpm
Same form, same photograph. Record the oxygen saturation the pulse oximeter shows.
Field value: 91 %
